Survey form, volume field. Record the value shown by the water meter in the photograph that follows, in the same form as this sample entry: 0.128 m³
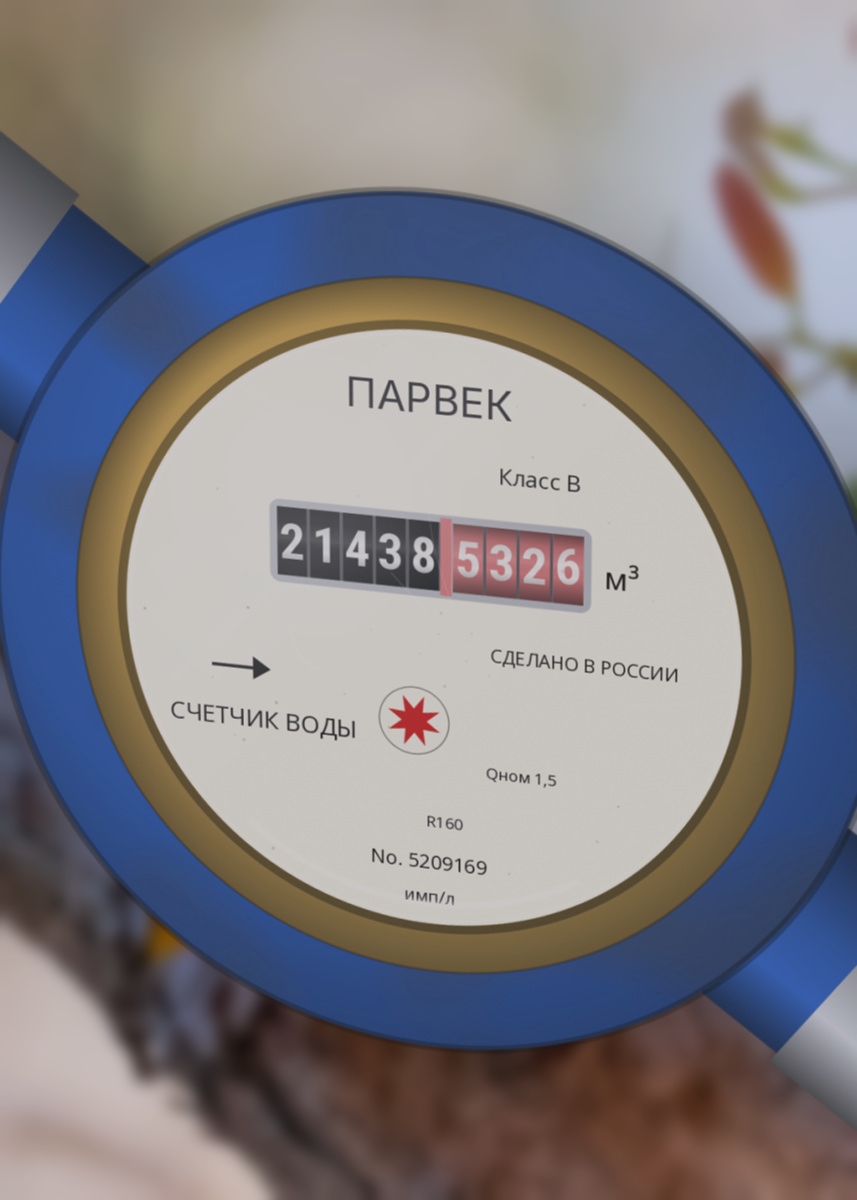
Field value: 21438.5326 m³
